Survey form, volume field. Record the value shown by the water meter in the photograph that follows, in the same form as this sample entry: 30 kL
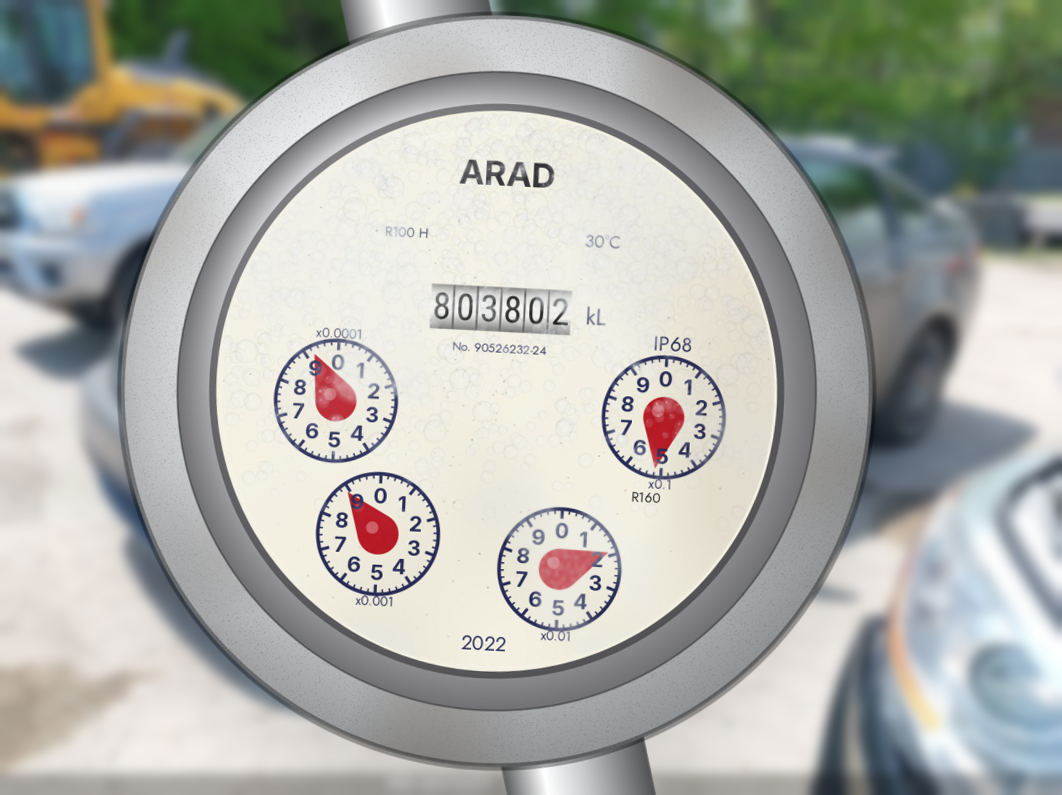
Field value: 803802.5189 kL
